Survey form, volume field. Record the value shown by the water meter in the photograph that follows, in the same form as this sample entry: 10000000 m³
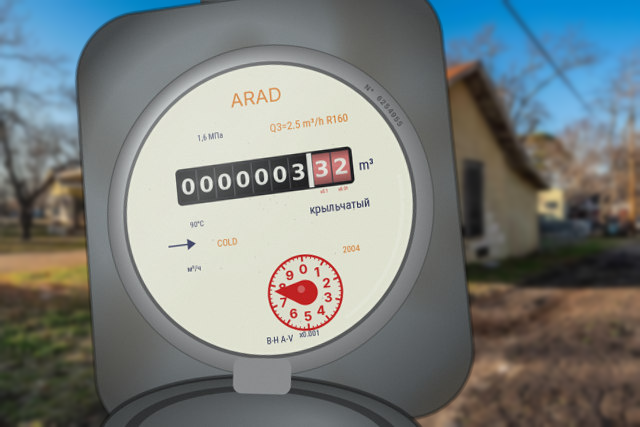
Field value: 3.327 m³
